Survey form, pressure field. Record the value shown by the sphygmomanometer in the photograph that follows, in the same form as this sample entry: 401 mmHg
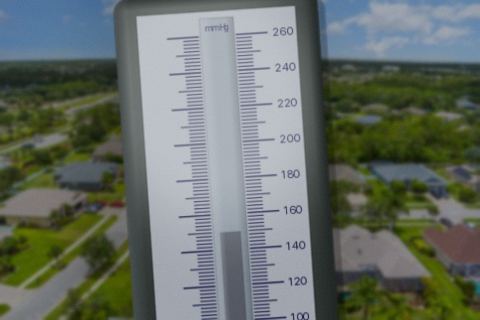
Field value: 150 mmHg
